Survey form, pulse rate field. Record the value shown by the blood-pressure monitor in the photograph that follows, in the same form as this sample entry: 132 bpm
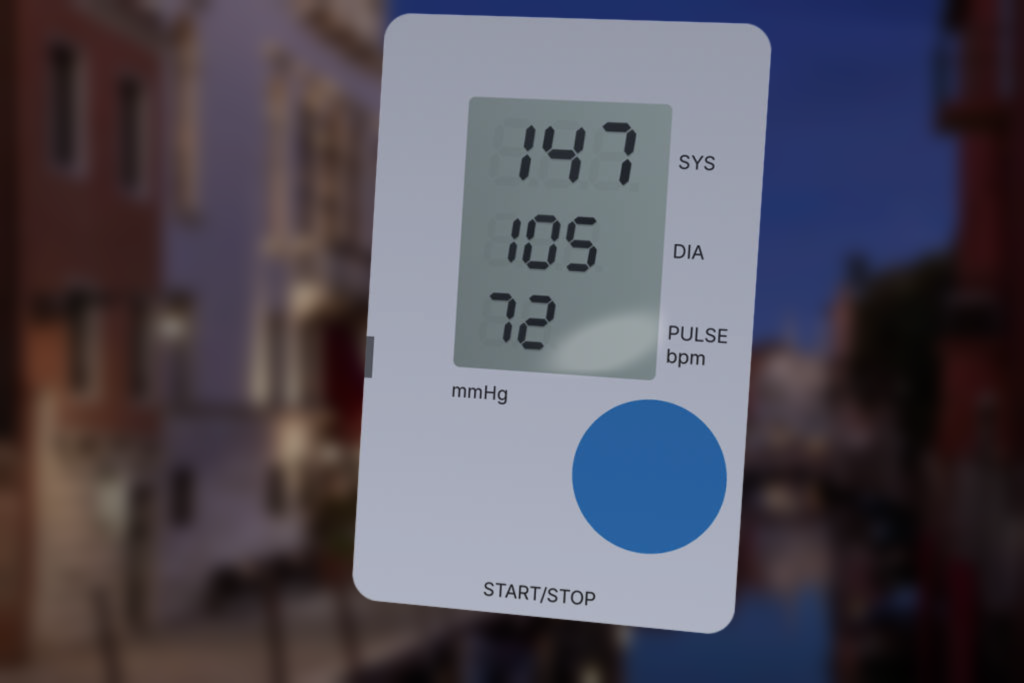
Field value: 72 bpm
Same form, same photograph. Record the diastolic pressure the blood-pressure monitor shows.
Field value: 105 mmHg
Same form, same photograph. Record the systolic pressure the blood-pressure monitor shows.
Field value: 147 mmHg
